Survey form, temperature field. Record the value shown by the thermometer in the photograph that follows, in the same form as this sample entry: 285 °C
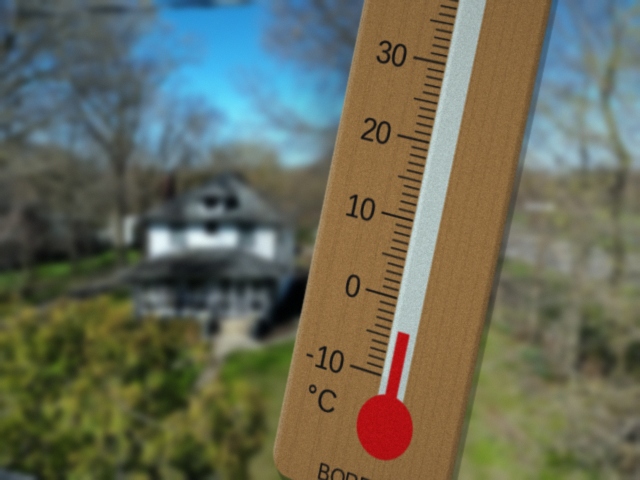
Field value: -4 °C
